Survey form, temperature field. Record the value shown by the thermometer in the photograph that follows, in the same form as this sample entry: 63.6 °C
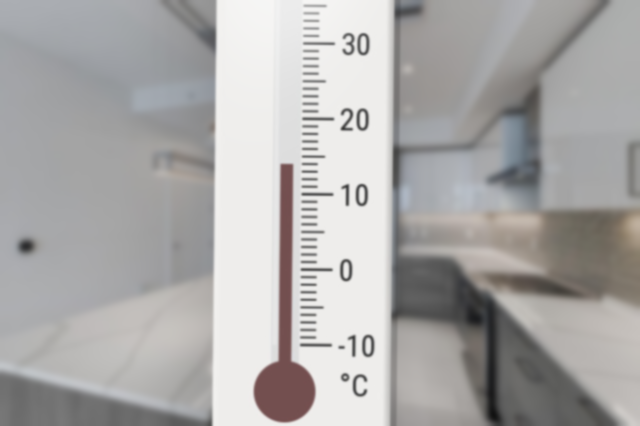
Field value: 14 °C
